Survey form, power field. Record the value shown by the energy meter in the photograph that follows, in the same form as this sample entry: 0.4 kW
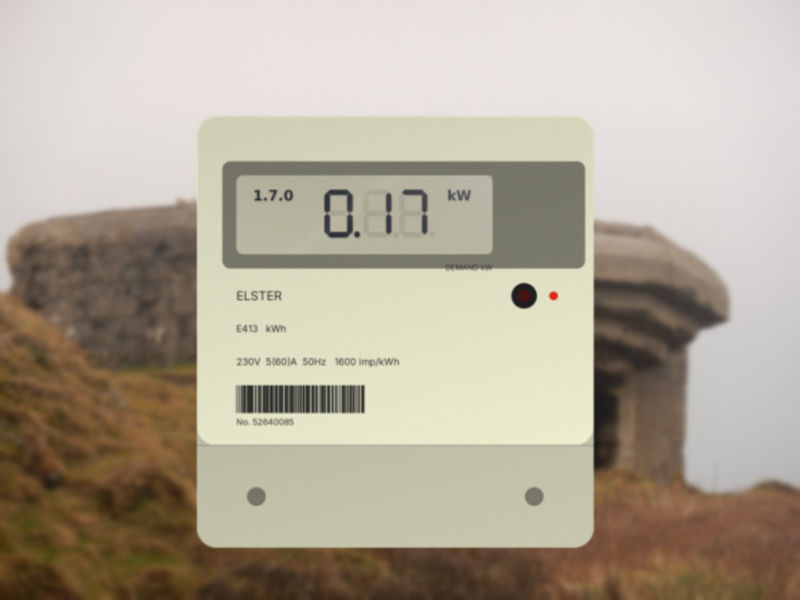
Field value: 0.17 kW
